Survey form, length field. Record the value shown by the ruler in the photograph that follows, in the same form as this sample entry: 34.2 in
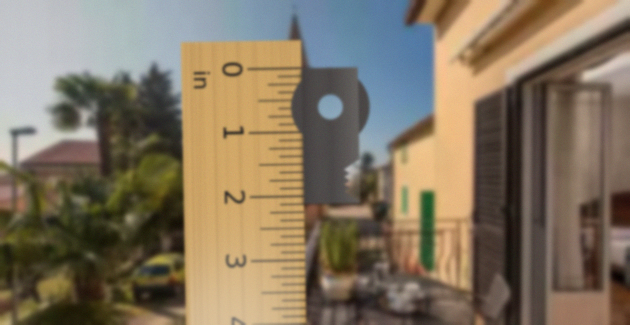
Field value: 2.125 in
